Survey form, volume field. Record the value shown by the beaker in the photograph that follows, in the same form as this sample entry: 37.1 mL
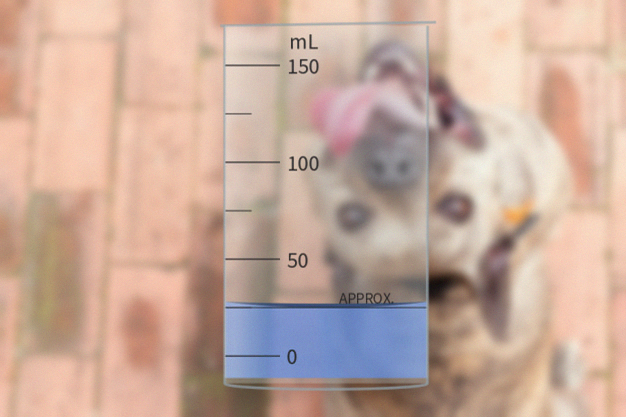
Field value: 25 mL
